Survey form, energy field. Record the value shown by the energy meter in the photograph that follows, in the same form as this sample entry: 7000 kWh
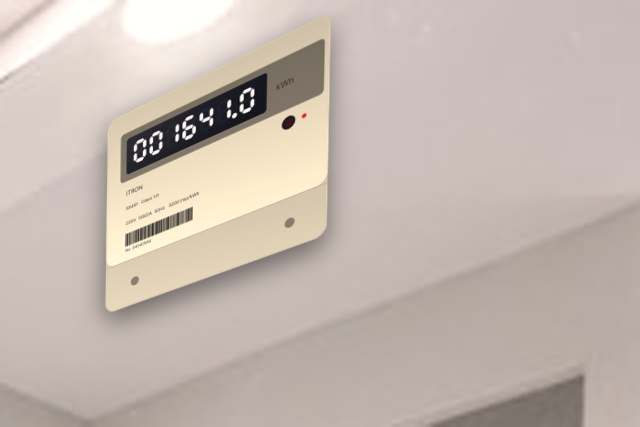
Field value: 1641.0 kWh
